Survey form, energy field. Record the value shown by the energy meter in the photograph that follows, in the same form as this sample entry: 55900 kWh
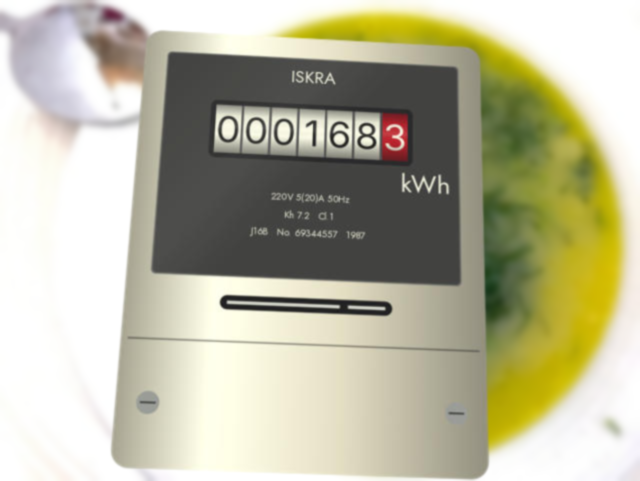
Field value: 168.3 kWh
